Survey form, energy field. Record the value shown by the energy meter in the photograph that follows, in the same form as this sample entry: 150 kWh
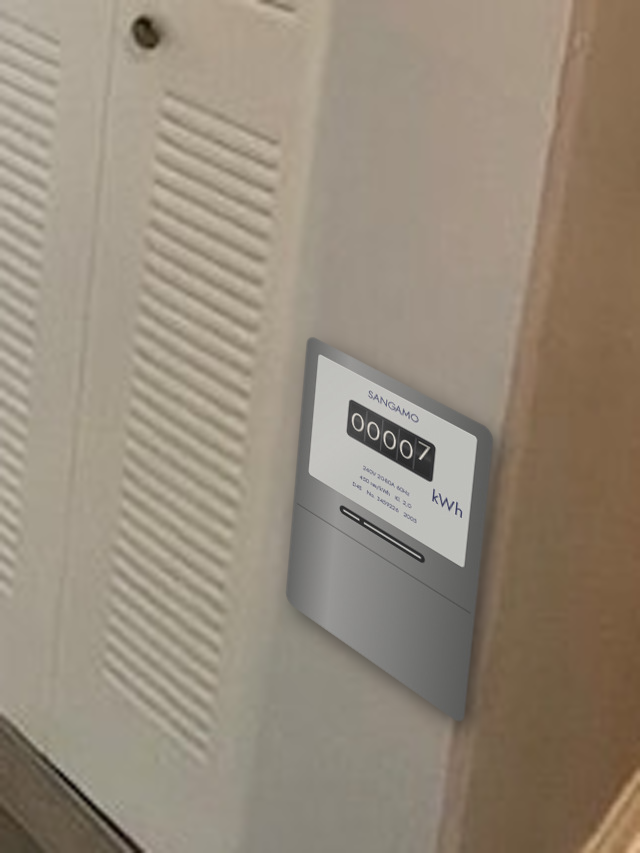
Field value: 7 kWh
